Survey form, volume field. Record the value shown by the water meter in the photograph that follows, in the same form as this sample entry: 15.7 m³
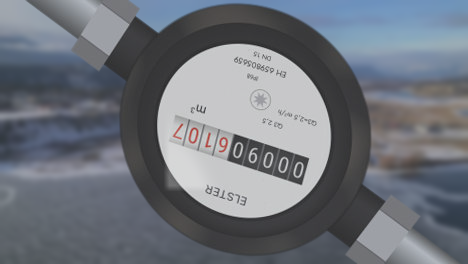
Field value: 90.6107 m³
